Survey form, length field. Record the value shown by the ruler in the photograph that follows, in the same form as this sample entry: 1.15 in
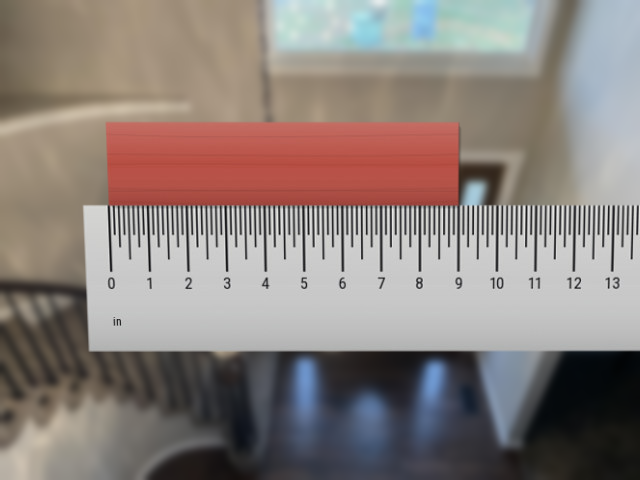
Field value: 9 in
